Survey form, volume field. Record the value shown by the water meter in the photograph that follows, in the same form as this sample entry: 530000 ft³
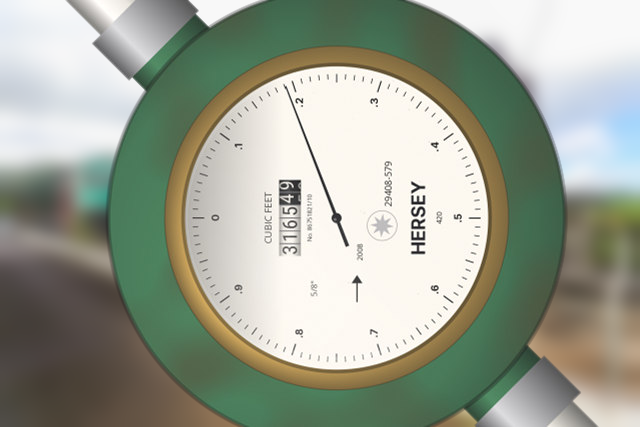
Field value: 316549.19 ft³
